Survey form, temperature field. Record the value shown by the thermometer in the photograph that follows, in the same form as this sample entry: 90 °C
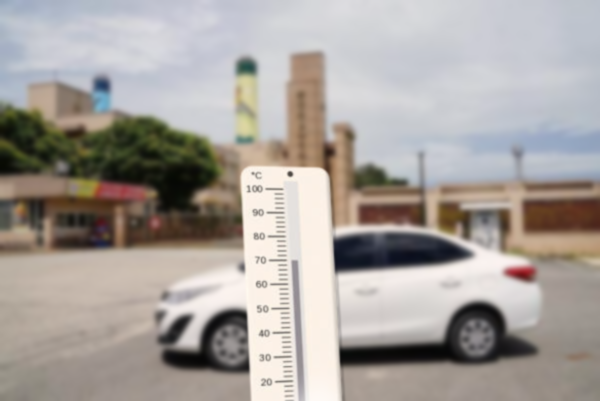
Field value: 70 °C
